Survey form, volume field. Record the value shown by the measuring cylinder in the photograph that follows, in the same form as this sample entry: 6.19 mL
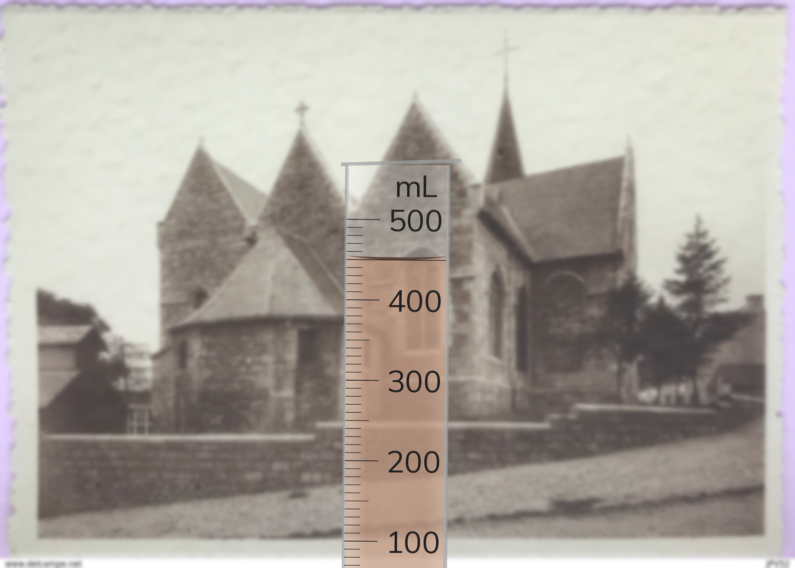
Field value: 450 mL
